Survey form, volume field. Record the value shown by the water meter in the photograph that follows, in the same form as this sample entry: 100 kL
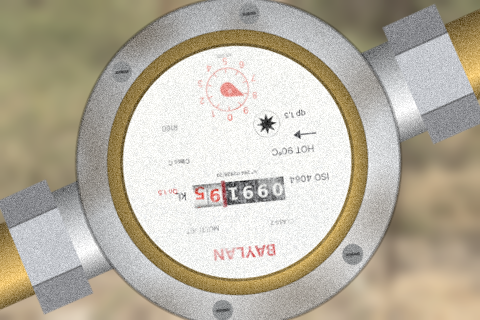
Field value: 991.948 kL
